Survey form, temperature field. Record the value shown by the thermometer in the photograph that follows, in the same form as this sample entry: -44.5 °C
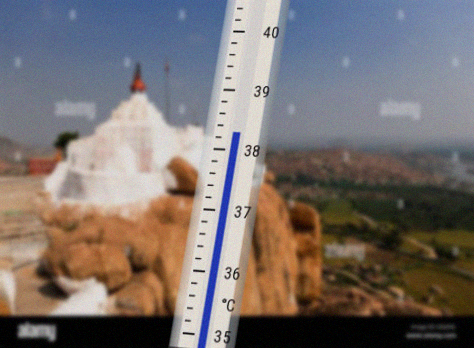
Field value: 38.3 °C
